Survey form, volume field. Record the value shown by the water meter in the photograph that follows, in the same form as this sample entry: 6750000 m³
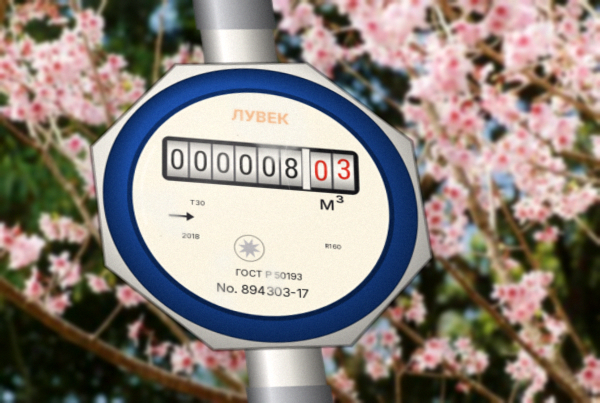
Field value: 8.03 m³
